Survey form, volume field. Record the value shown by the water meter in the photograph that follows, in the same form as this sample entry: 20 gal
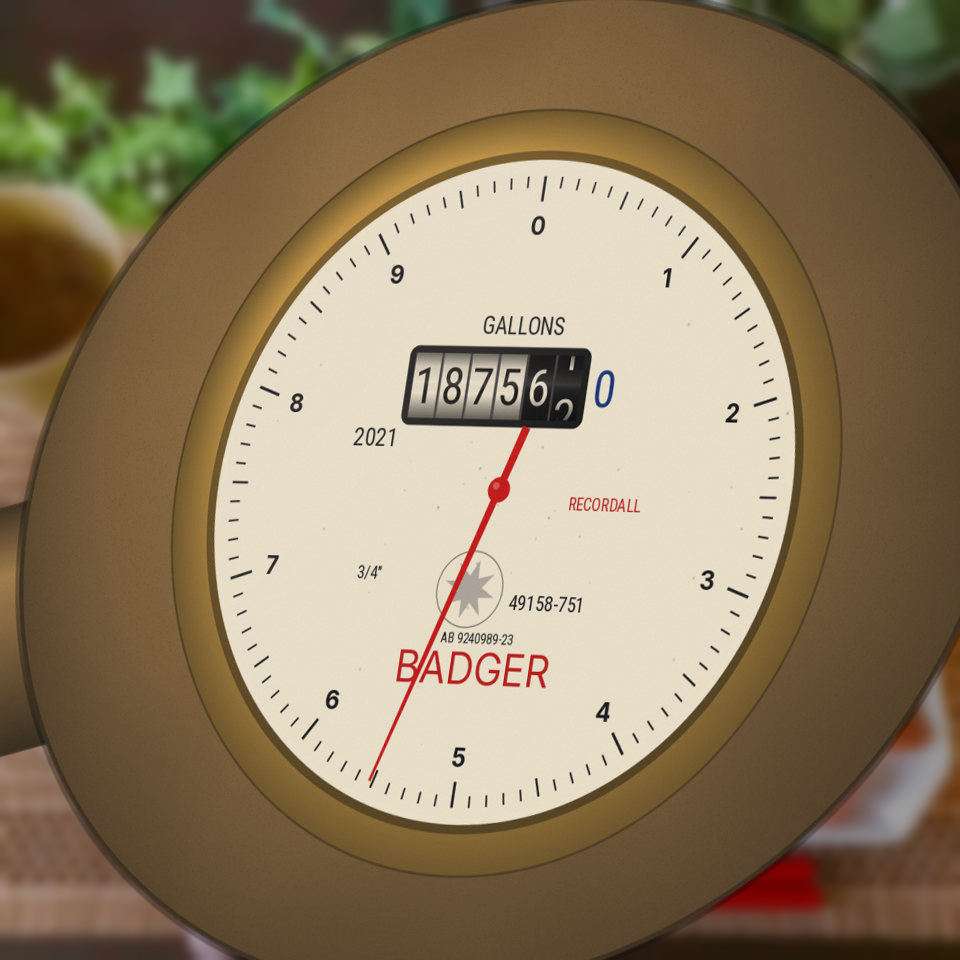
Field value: 1875615.5 gal
